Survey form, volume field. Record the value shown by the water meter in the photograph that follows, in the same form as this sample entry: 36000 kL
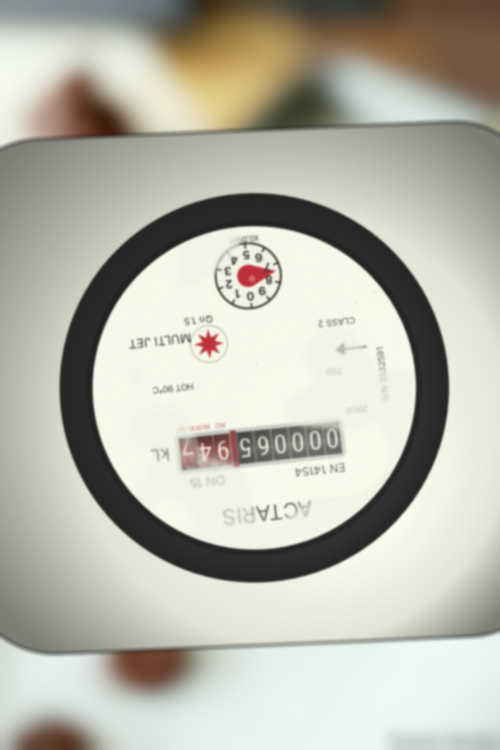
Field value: 65.9467 kL
